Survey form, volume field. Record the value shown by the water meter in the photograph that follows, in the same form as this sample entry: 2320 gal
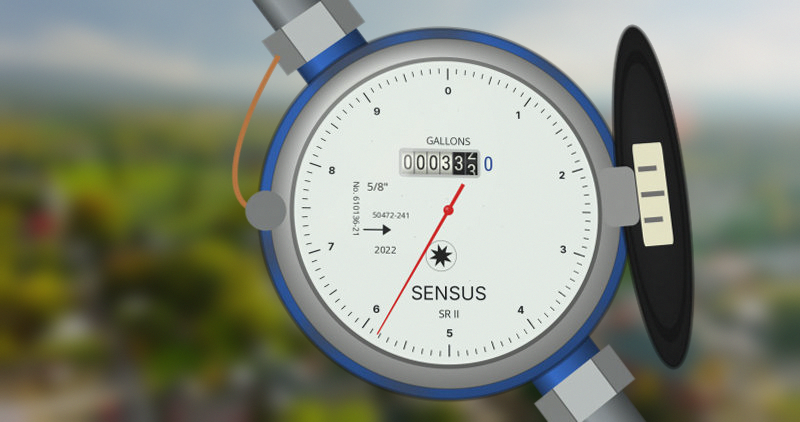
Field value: 3325.8 gal
